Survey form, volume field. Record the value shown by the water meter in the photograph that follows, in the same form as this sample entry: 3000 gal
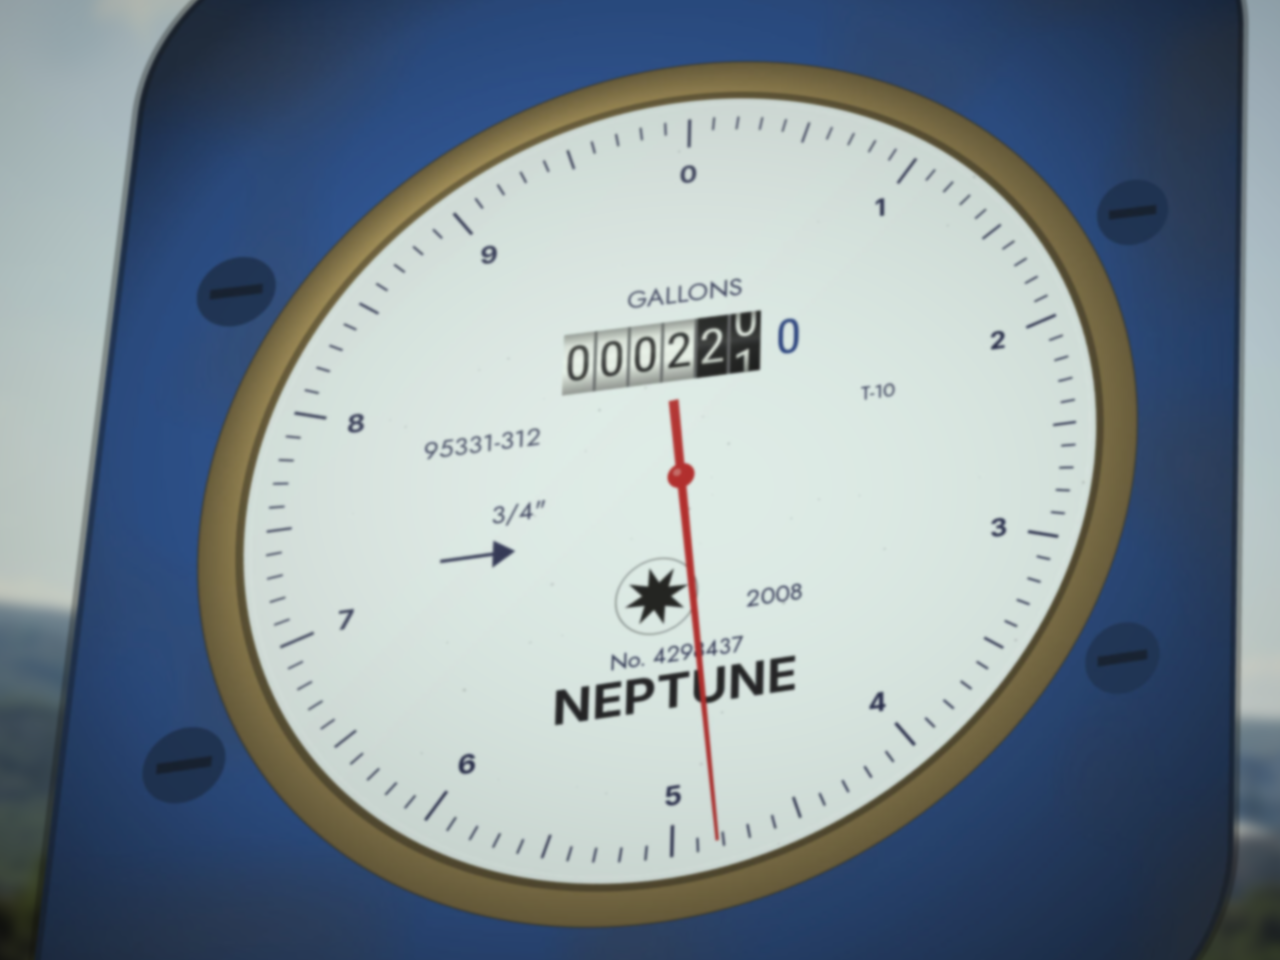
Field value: 2204.8 gal
